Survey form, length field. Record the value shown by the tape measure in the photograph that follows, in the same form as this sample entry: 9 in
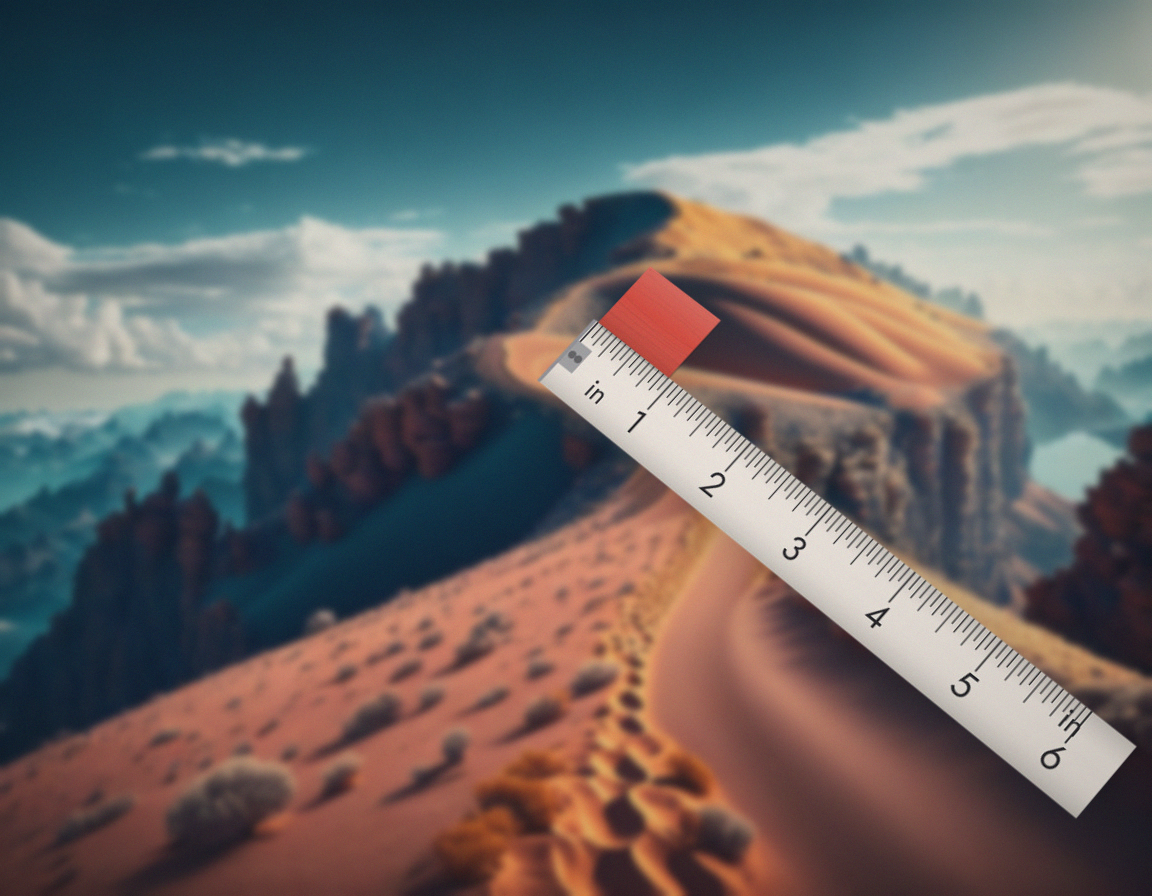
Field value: 0.9375 in
